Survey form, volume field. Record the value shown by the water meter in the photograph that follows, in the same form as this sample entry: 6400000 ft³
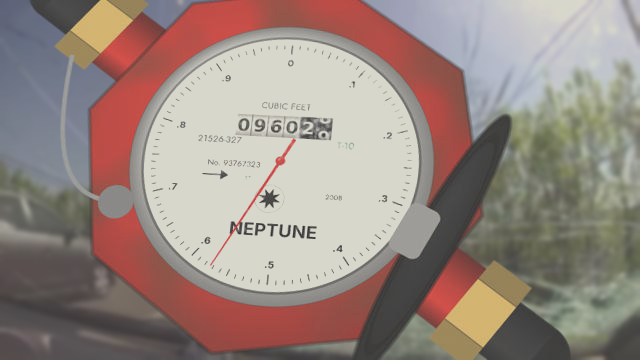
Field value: 96028.57 ft³
